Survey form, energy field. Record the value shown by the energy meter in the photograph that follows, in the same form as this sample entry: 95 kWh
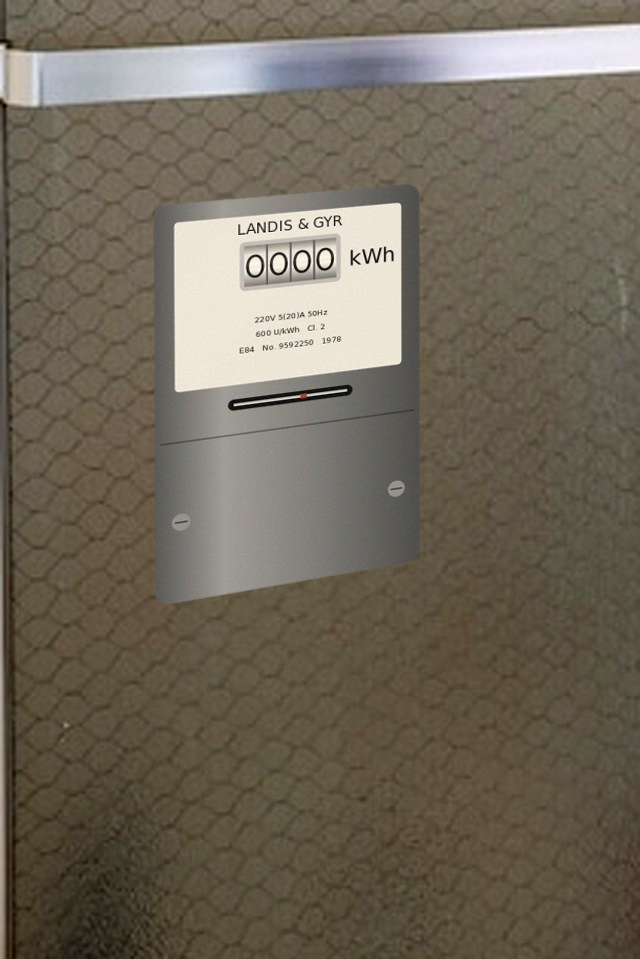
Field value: 0 kWh
